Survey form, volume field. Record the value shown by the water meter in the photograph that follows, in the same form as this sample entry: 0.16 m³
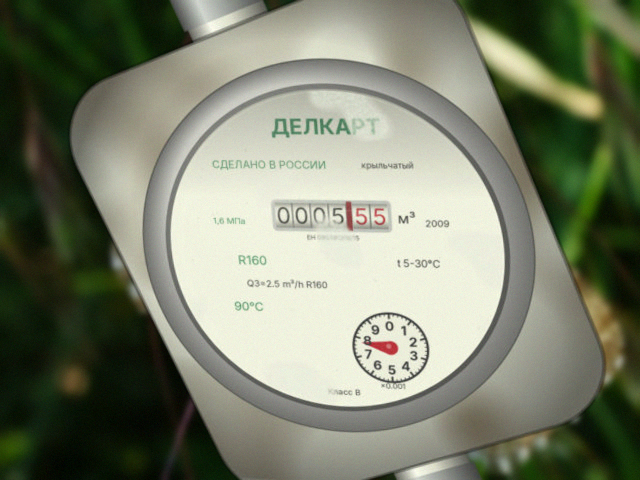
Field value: 5.557 m³
